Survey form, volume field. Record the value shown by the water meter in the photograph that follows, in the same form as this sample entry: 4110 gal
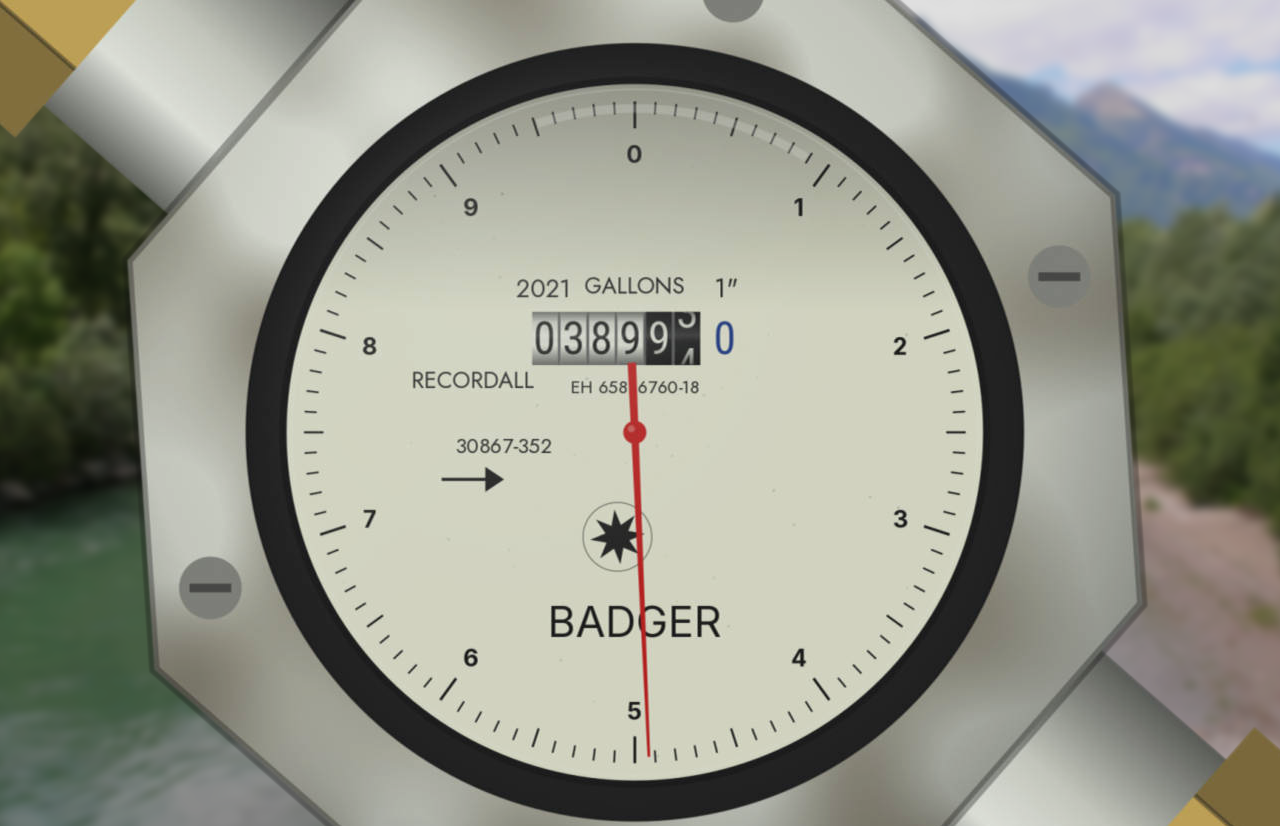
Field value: 389934.9 gal
